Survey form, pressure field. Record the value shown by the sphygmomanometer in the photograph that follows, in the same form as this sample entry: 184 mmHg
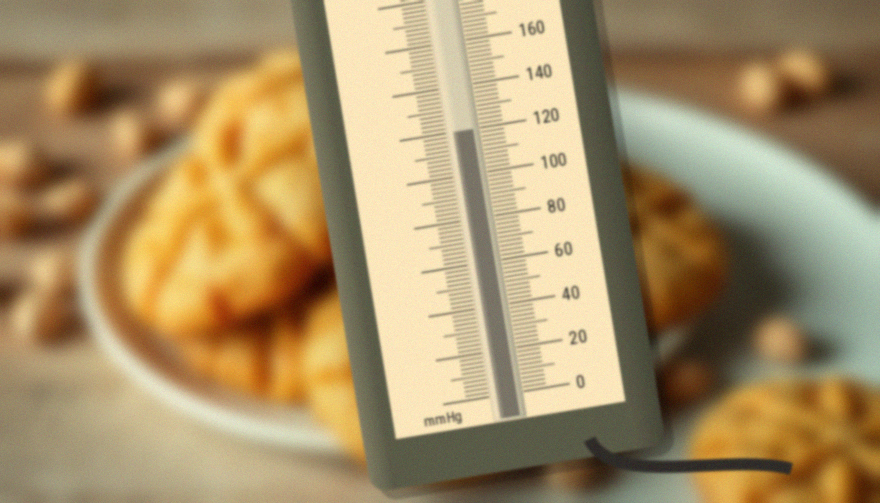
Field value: 120 mmHg
